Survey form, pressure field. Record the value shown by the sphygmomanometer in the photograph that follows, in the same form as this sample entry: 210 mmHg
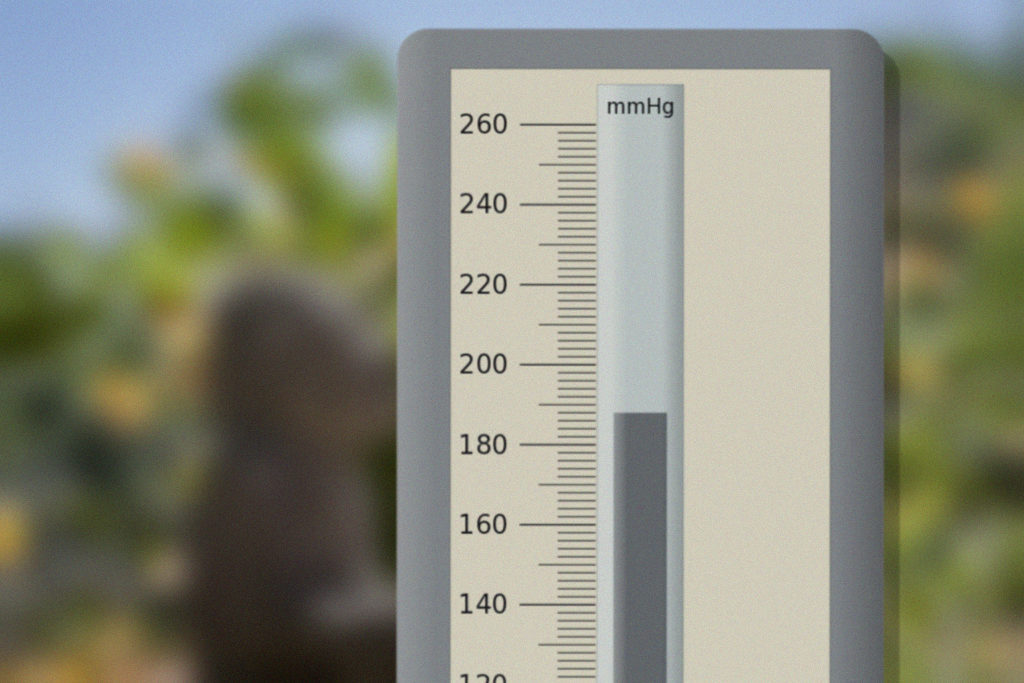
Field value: 188 mmHg
